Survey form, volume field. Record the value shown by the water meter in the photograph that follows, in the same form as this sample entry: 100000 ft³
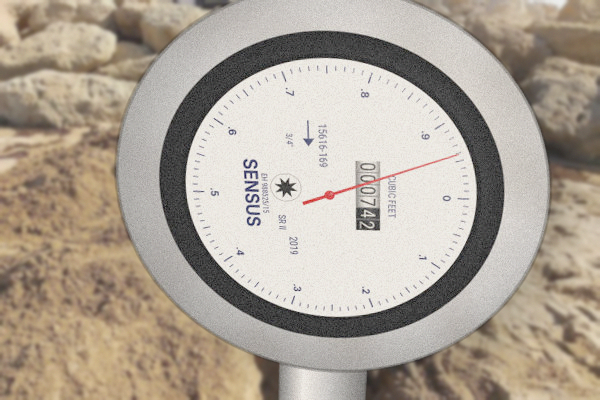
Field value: 741.94 ft³
